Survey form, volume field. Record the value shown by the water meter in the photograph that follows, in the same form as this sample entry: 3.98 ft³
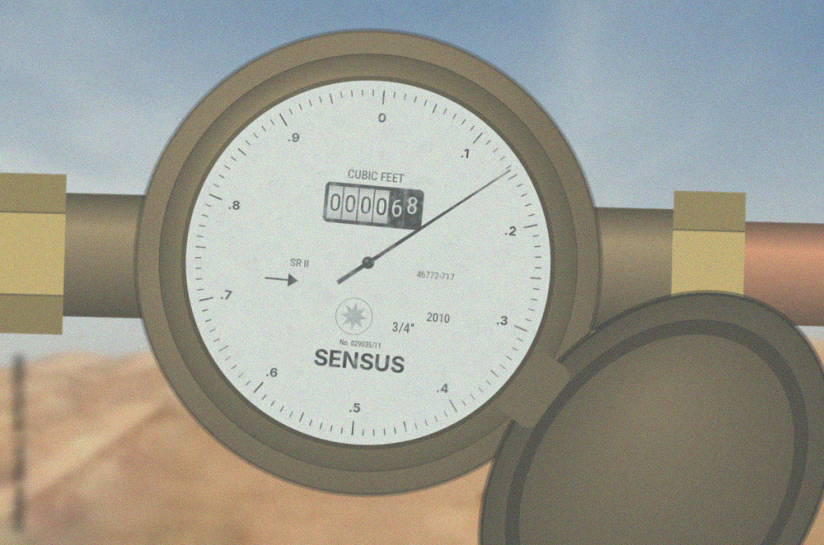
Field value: 68.14 ft³
